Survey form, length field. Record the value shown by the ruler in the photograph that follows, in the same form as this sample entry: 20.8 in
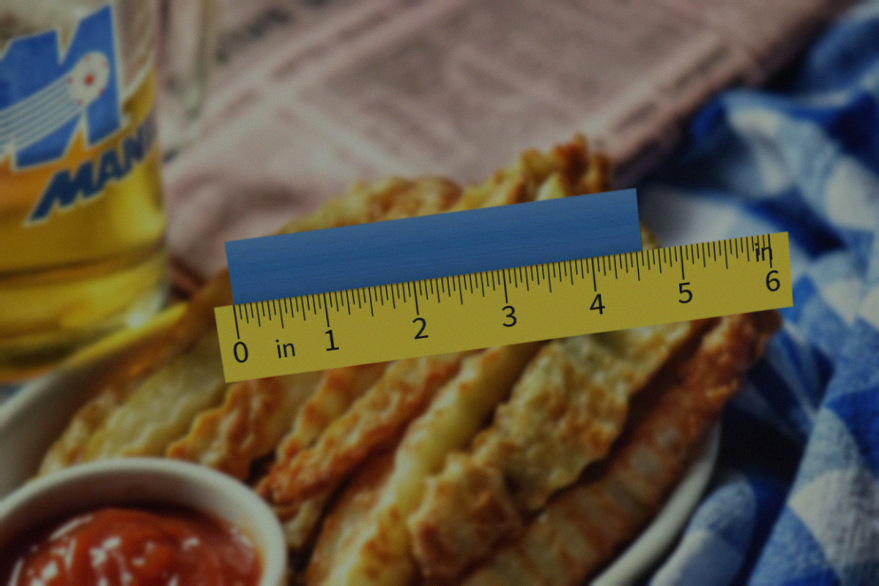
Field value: 4.5625 in
